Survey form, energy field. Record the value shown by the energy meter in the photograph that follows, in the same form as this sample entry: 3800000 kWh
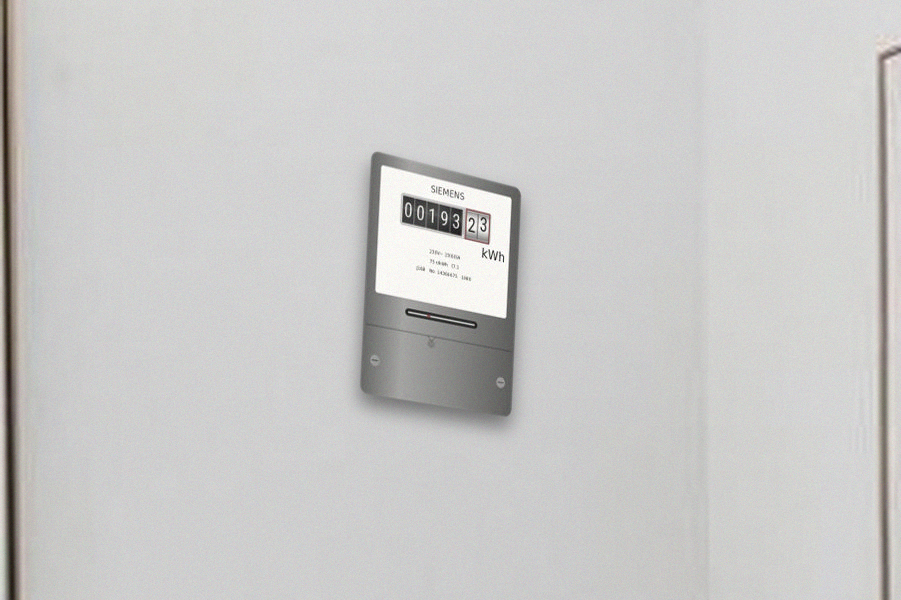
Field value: 193.23 kWh
